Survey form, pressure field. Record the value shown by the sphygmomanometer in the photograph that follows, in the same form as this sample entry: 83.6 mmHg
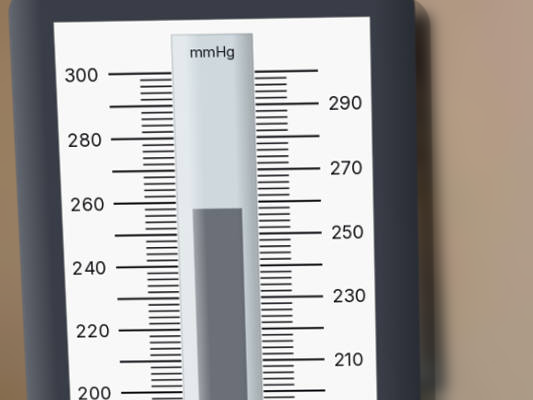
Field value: 258 mmHg
